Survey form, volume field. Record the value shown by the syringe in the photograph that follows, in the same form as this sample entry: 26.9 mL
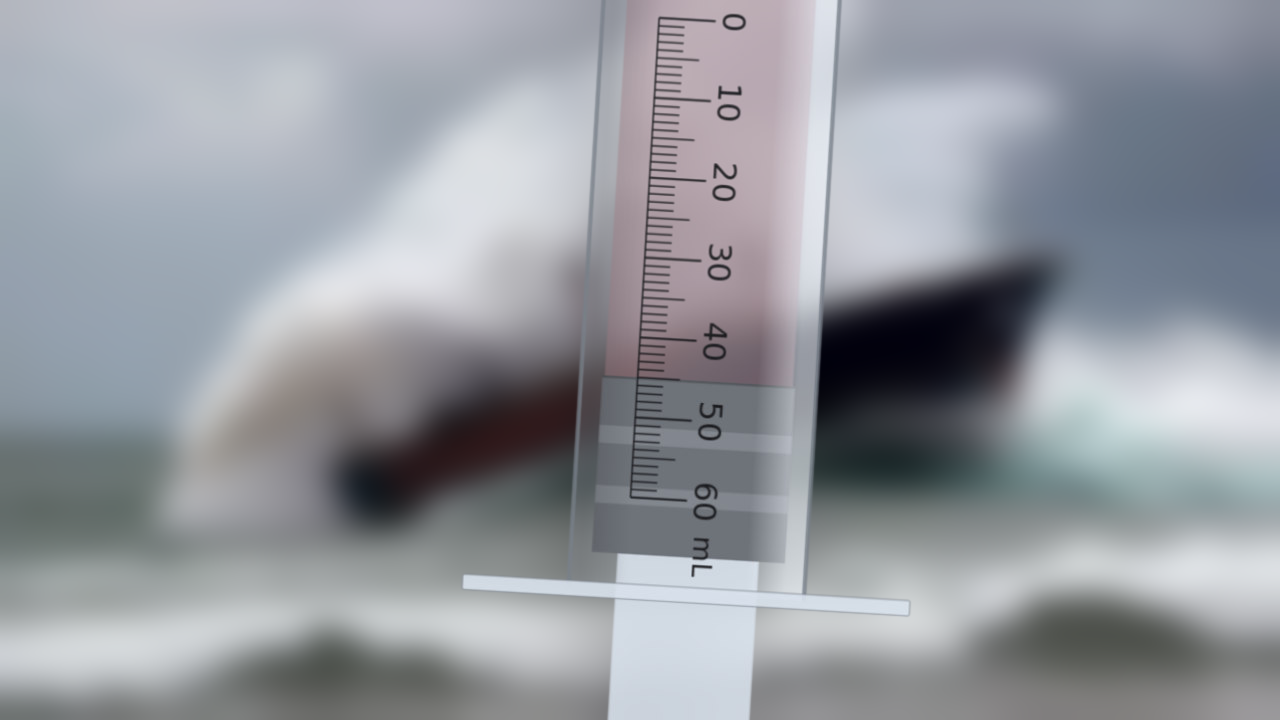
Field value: 45 mL
